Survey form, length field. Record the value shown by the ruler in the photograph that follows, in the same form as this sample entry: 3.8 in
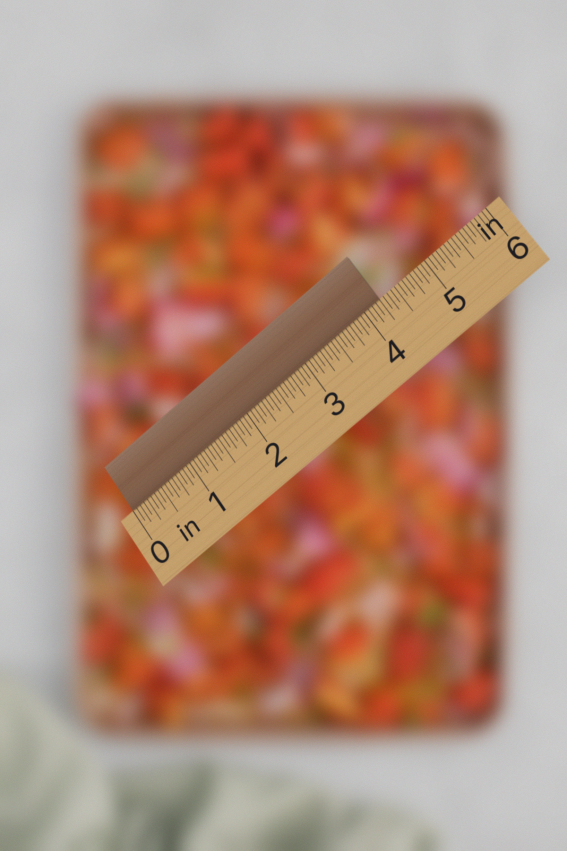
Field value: 4.25 in
